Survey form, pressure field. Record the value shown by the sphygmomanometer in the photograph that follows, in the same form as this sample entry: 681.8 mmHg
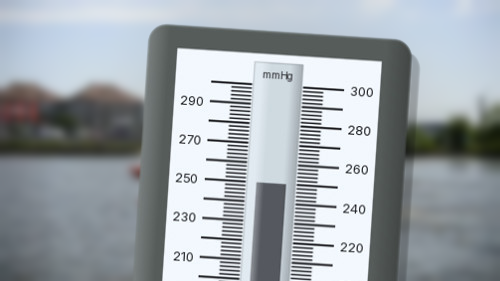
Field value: 250 mmHg
